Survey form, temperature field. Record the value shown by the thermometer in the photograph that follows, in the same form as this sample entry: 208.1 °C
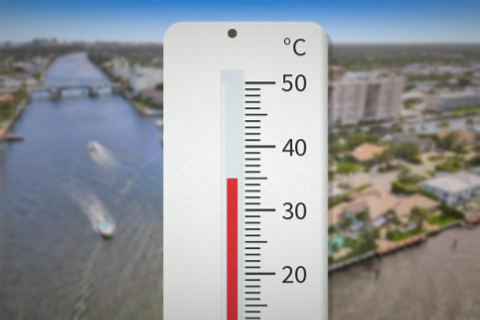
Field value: 35 °C
